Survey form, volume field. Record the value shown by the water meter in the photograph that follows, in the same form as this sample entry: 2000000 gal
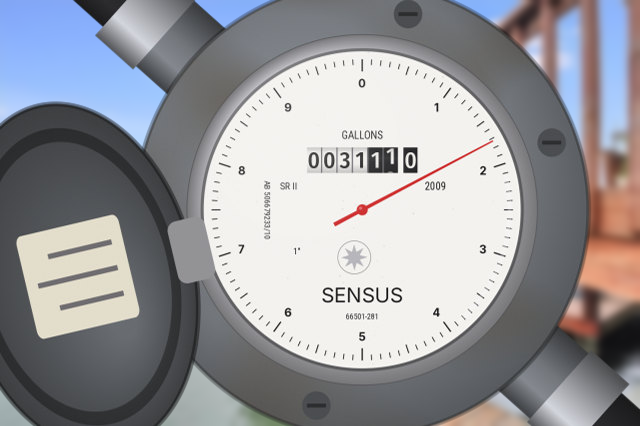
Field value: 31111.7 gal
